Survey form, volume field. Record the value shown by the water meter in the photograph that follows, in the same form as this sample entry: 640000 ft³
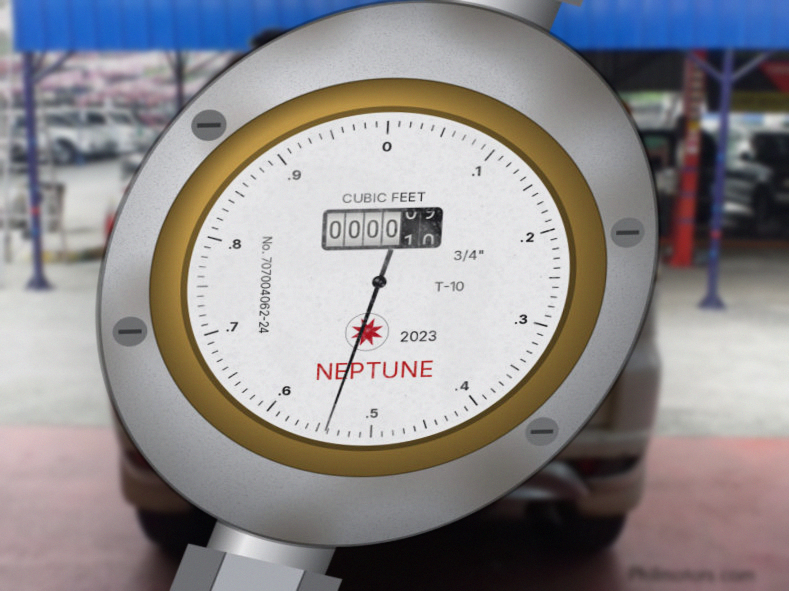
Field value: 9.54 ft³
